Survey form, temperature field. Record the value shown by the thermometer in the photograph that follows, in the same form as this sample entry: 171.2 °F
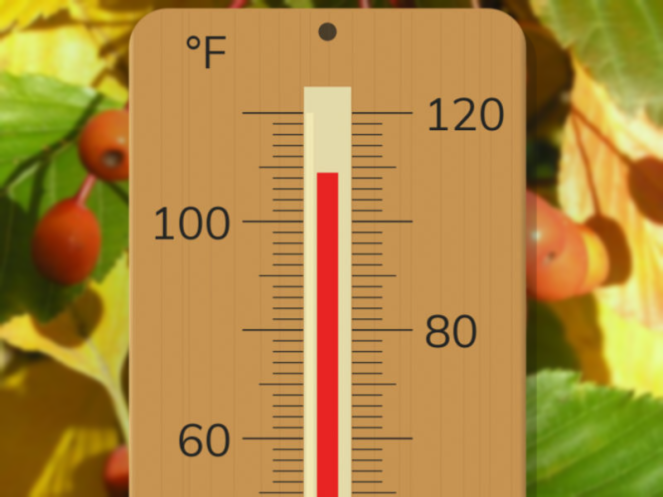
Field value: 109 °F
